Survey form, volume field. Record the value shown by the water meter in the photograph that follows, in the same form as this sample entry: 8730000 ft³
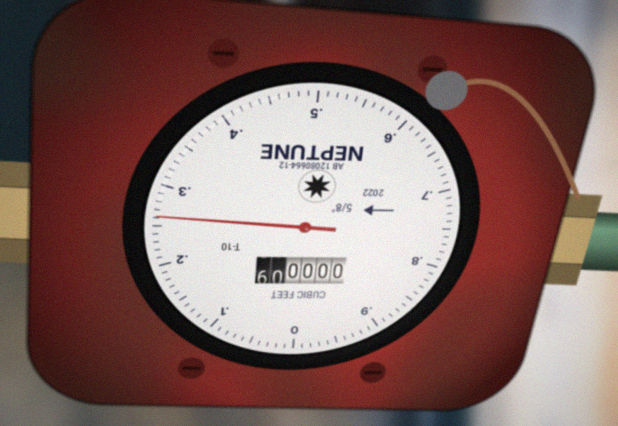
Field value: 9.26 ft³
